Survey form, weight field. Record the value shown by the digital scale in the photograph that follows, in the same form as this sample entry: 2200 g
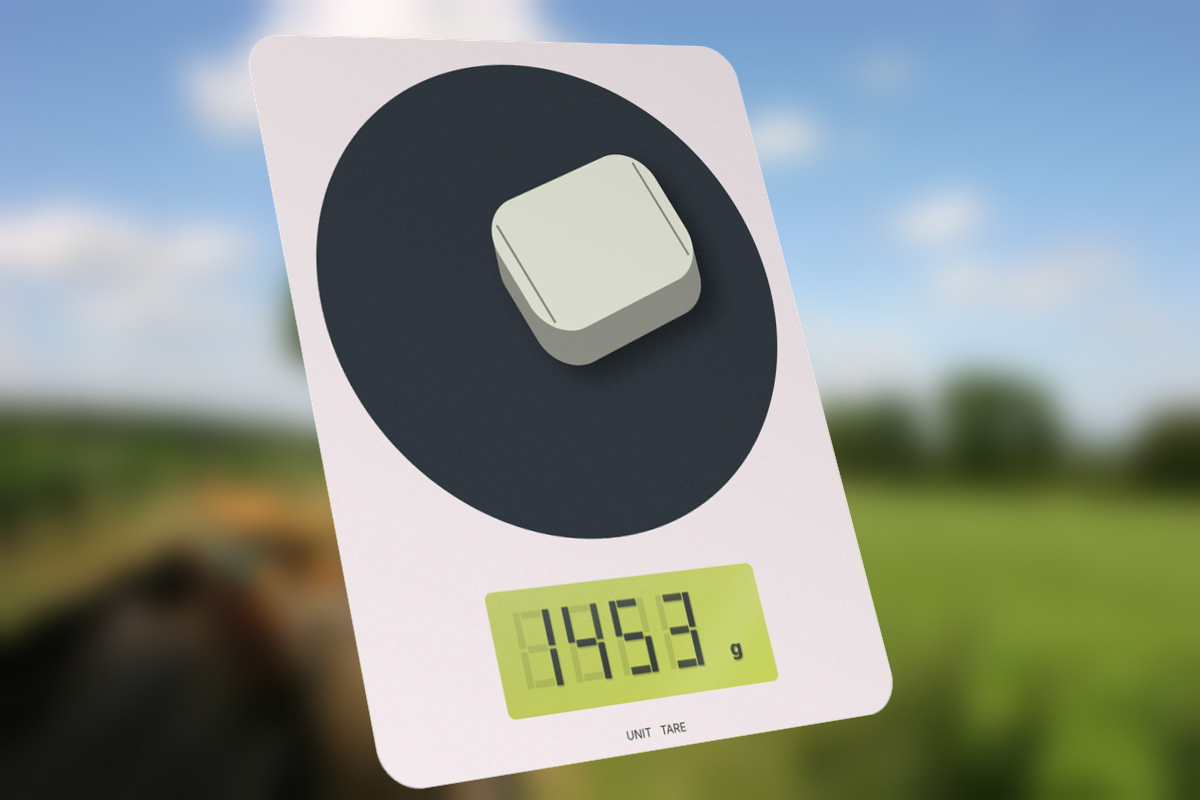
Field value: 1453 g
